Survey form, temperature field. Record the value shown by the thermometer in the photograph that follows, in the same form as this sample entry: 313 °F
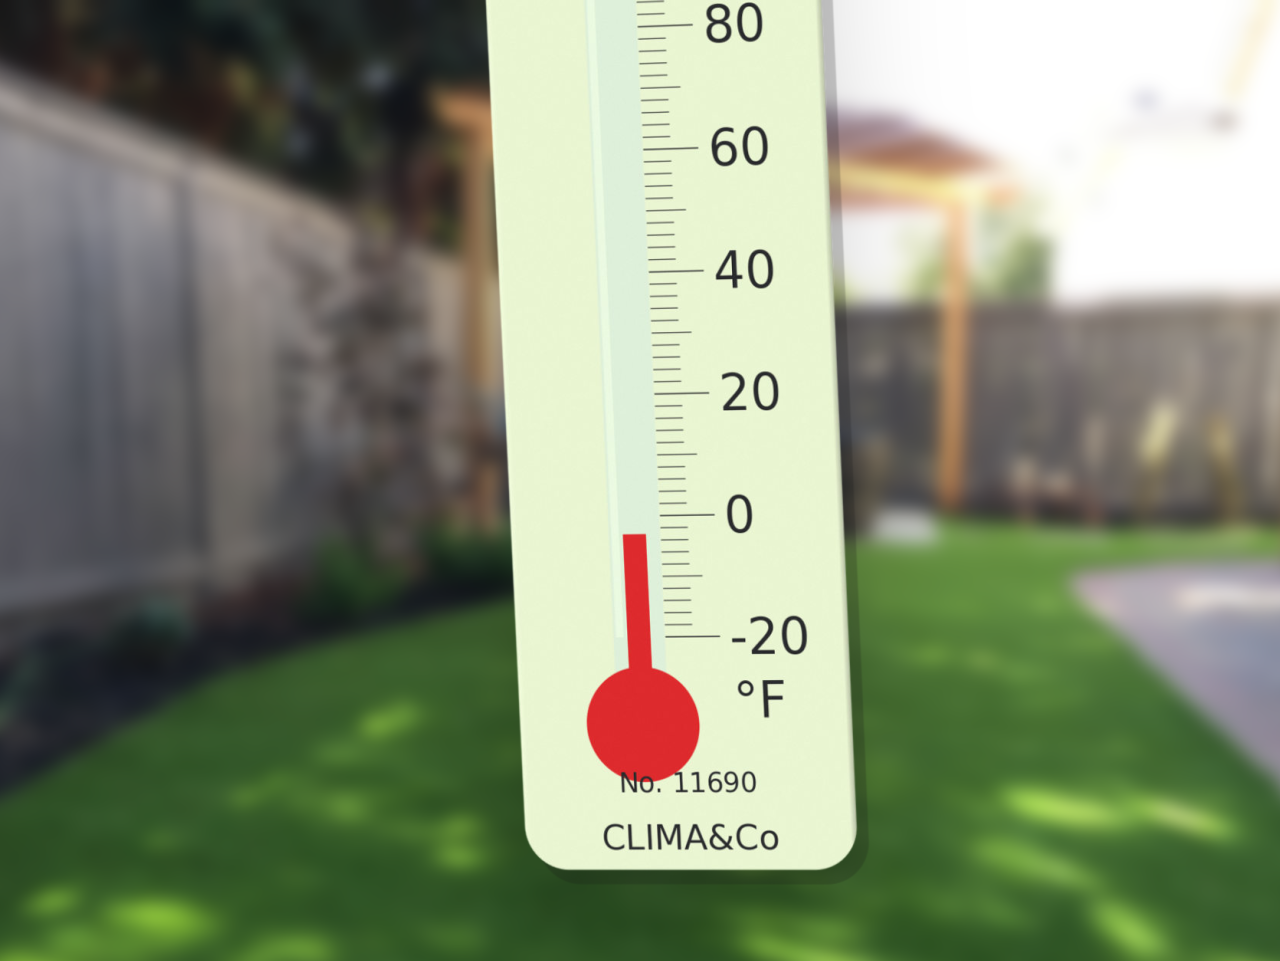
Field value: -3 °F
